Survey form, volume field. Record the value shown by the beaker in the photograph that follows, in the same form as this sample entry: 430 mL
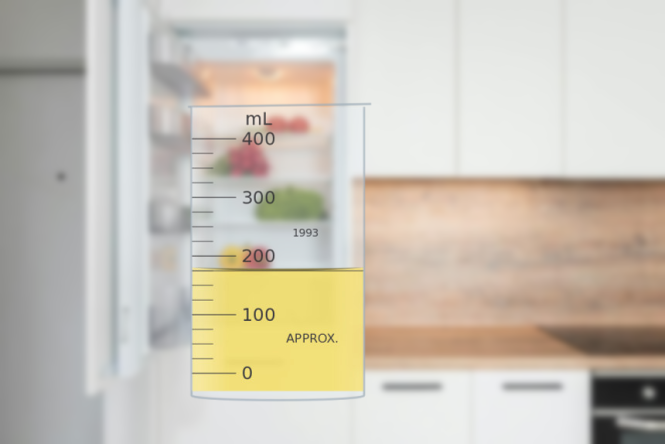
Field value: 175 mL
